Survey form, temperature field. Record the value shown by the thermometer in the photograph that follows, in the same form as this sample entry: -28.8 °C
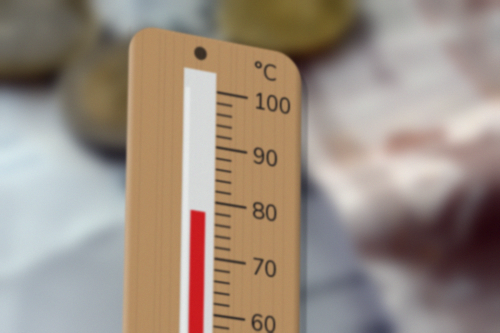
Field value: 78 °C
